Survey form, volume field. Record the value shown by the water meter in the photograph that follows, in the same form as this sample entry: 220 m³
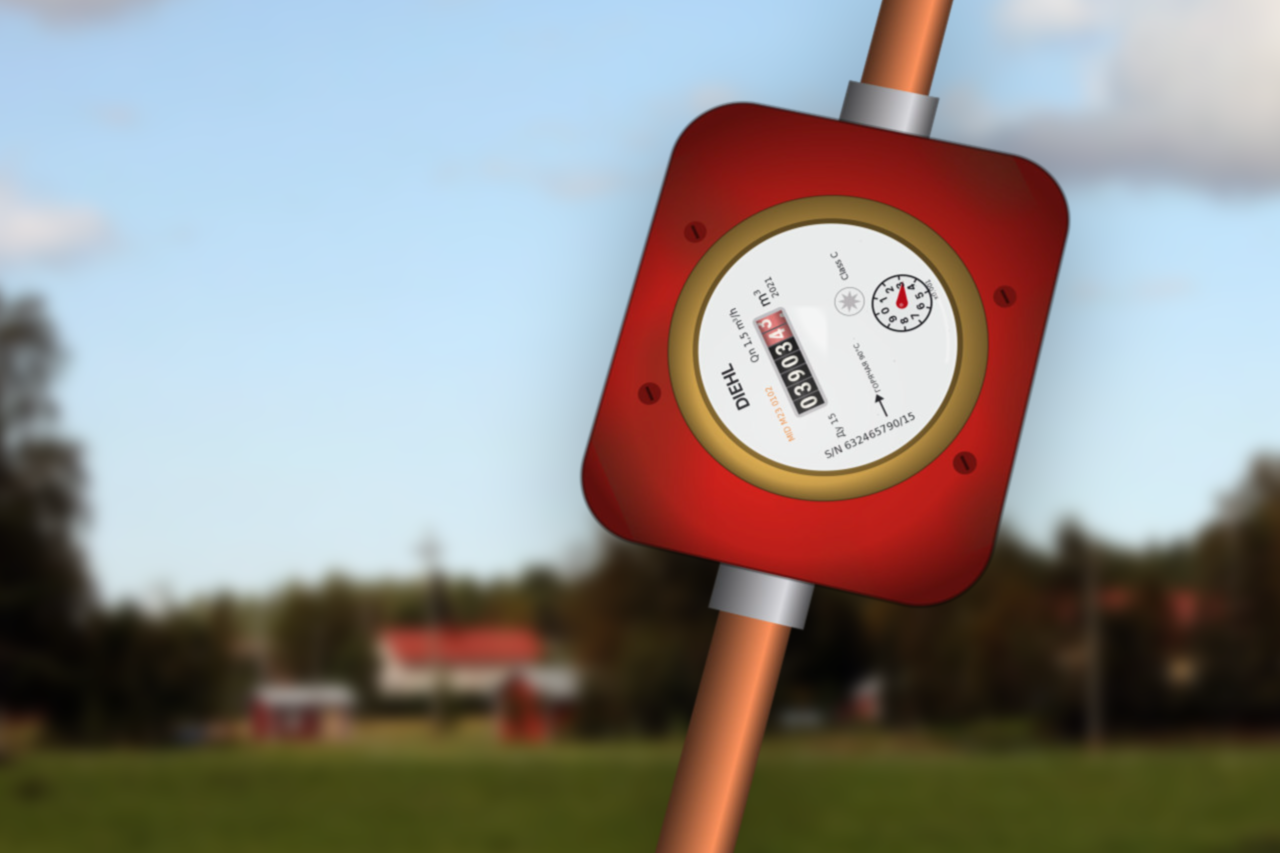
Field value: 3903.433 m³
